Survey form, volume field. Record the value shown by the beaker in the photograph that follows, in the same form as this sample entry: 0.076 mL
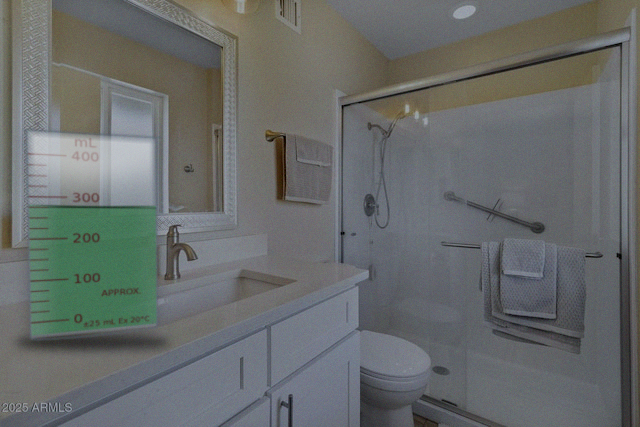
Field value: 275 mL
